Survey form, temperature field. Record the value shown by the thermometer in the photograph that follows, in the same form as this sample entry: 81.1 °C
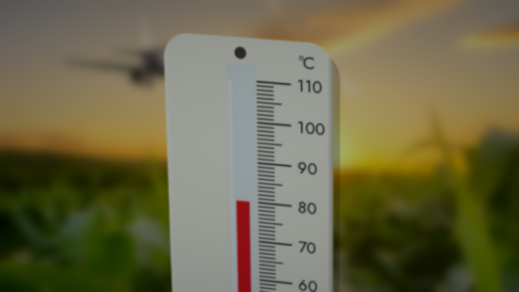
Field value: 80 °C
